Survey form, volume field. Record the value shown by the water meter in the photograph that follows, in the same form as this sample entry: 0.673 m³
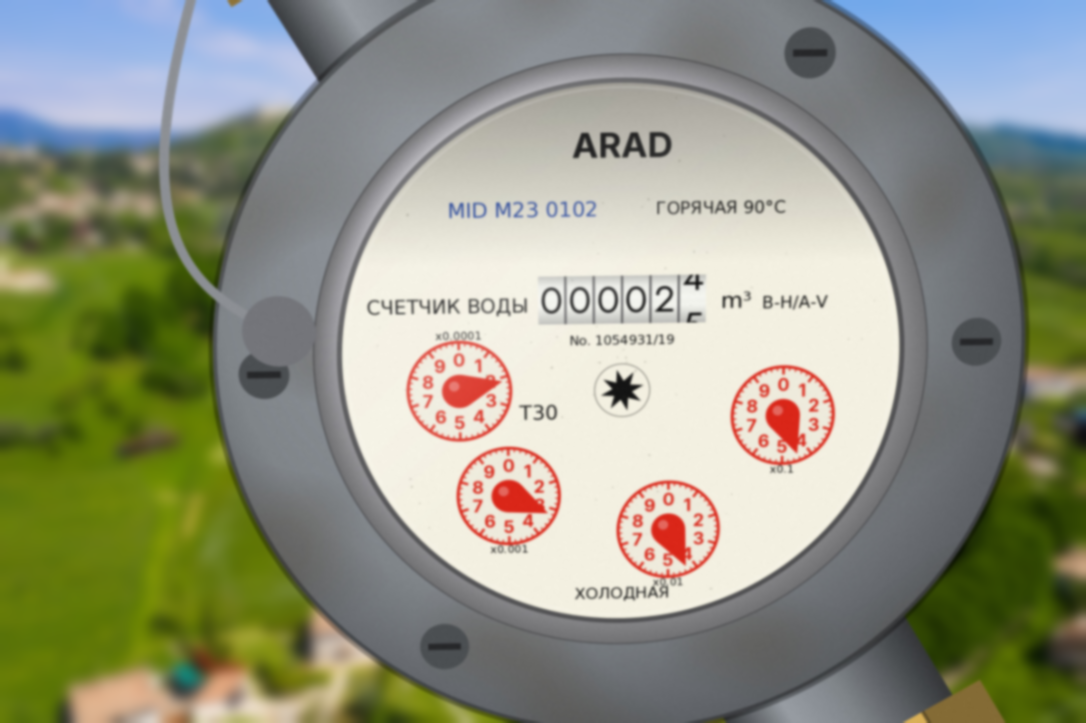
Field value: 24.4432 m³
